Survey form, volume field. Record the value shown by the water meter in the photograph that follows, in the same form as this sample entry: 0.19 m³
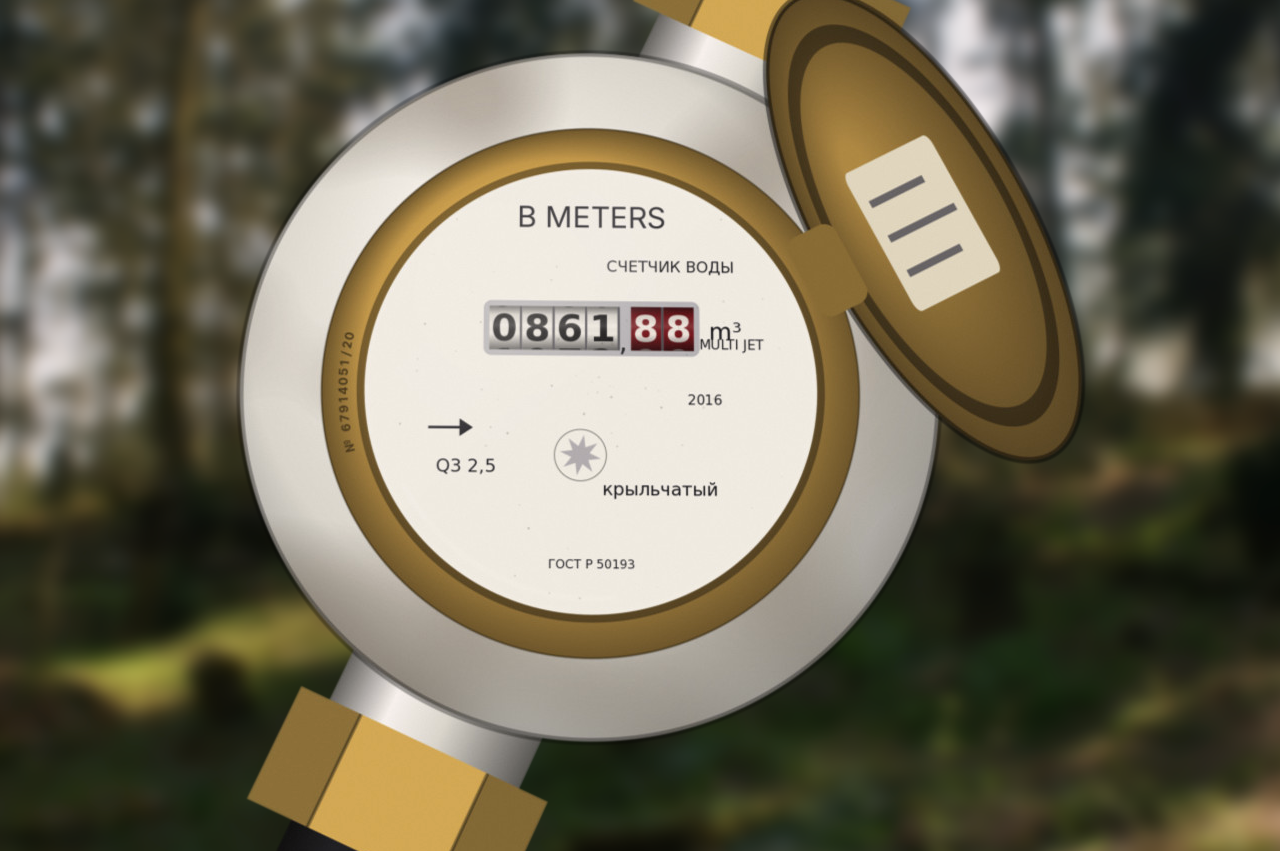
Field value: 861.88 m³
